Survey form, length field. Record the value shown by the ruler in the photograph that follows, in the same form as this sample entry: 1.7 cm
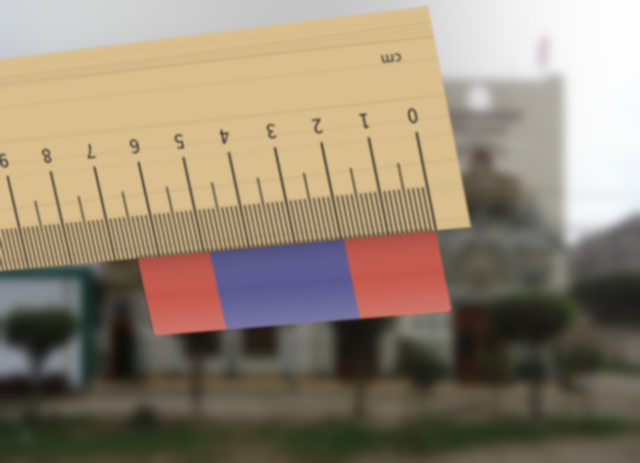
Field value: 6.5 cm
